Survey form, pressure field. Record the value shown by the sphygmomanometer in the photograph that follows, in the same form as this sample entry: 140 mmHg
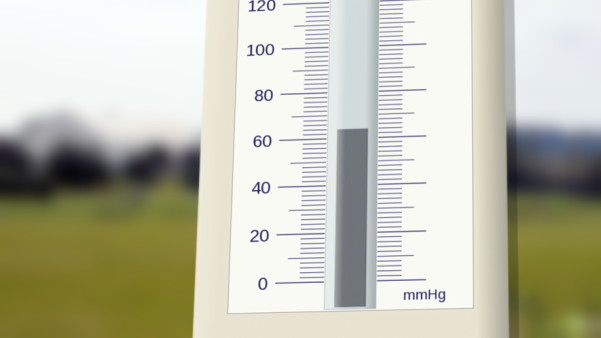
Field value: 64 mmHg
